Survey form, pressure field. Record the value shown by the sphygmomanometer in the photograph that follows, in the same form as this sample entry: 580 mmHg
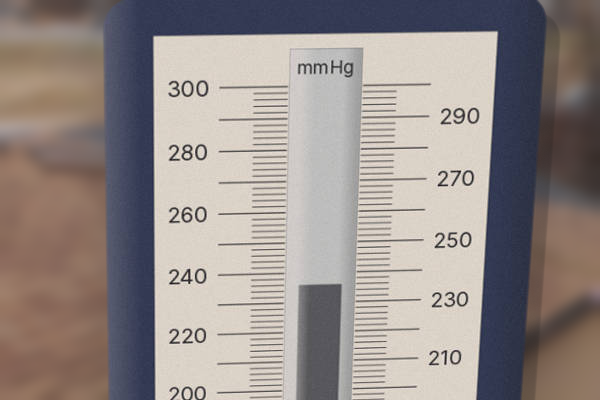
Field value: 236 mmHg
